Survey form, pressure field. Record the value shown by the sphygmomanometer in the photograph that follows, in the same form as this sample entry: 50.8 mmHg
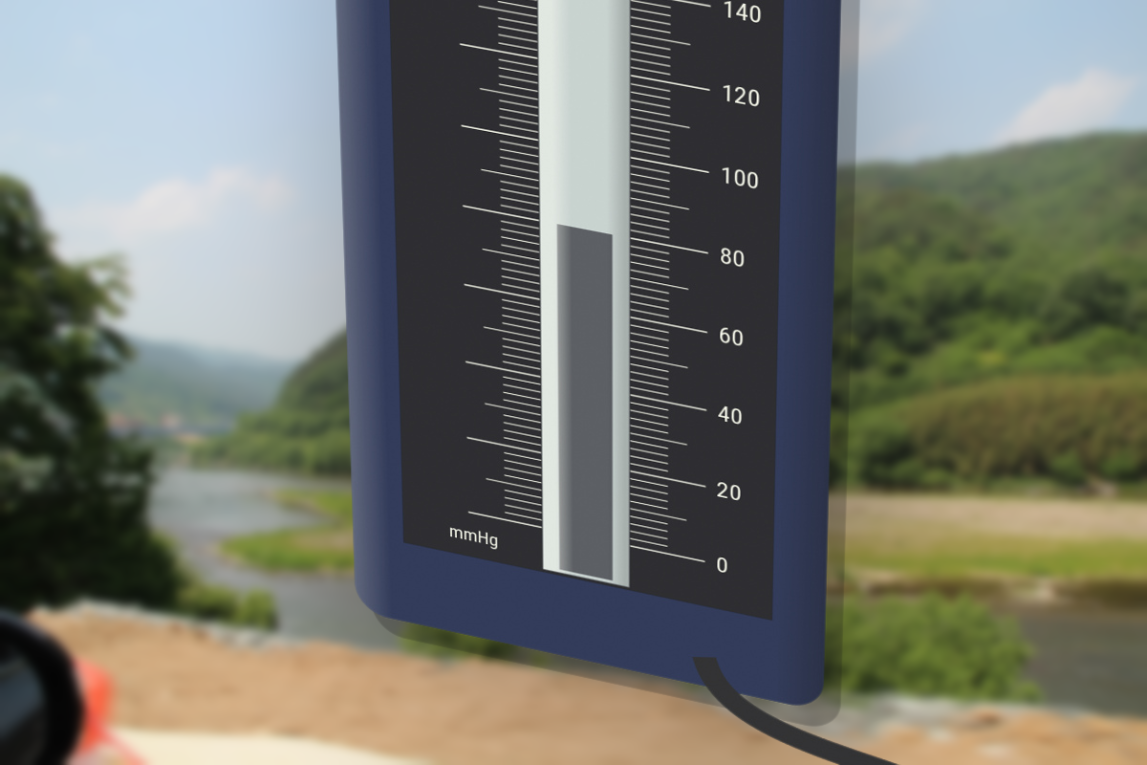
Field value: 80 mmHg
